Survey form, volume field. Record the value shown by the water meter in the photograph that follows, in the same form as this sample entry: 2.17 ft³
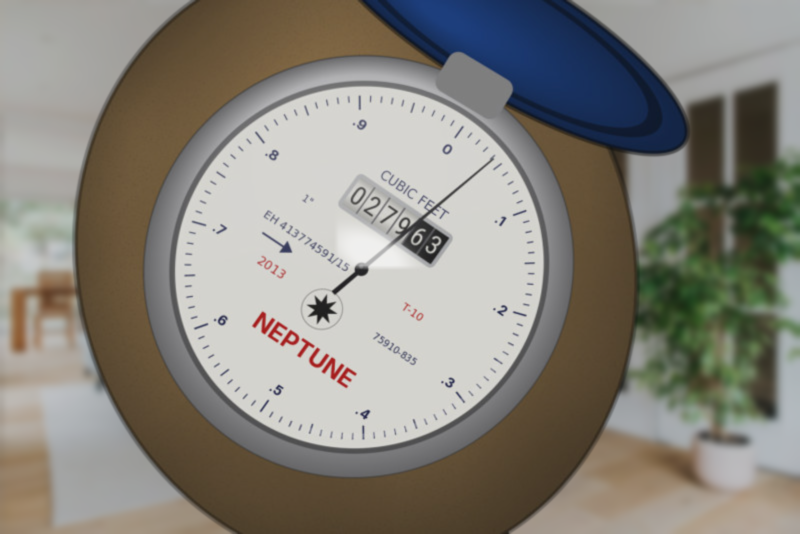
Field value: 27963.04 ft³
